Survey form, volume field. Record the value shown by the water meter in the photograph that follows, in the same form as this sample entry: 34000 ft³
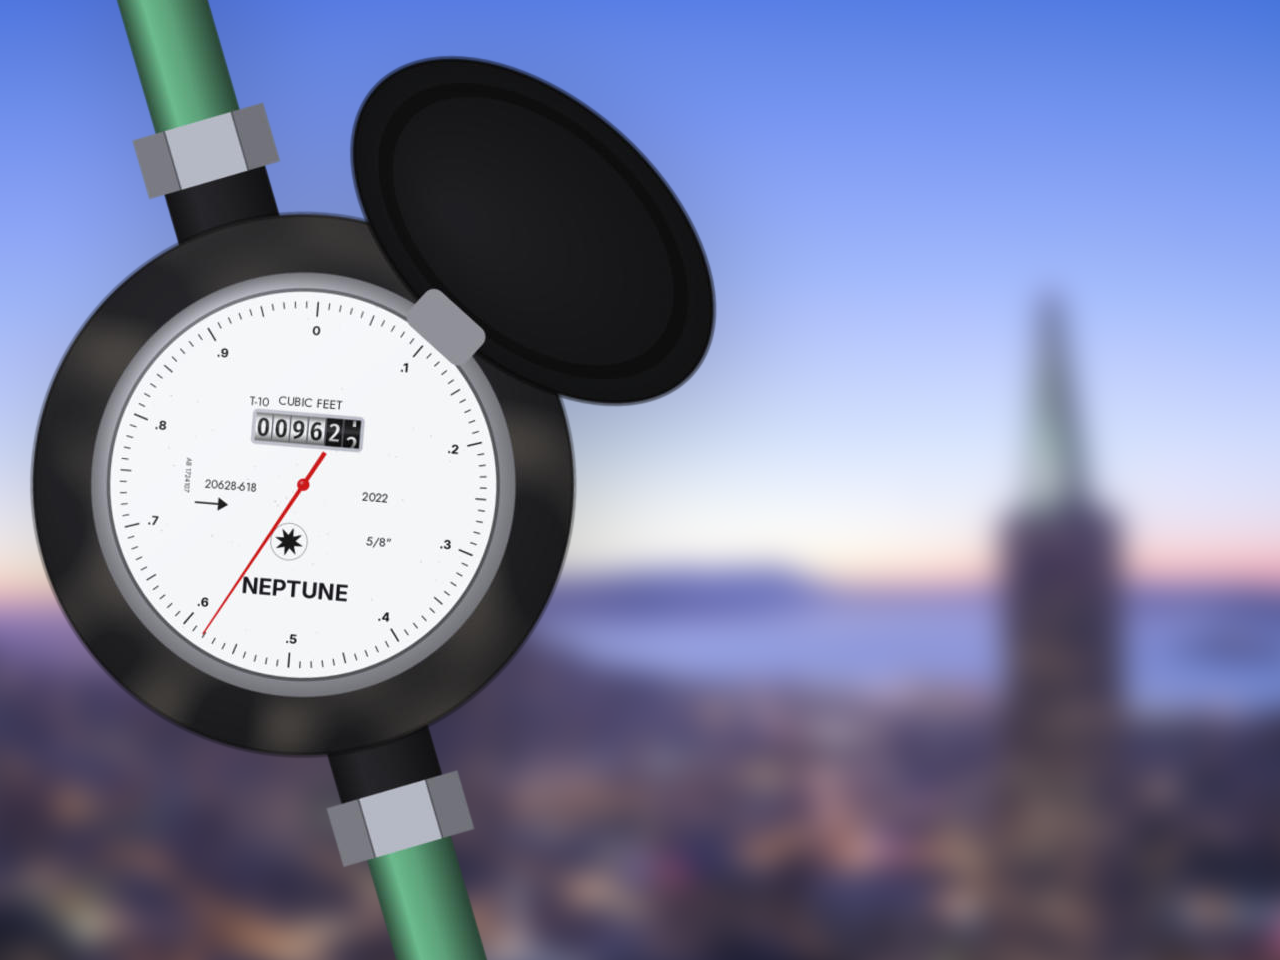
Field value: 9621.58 ft³
